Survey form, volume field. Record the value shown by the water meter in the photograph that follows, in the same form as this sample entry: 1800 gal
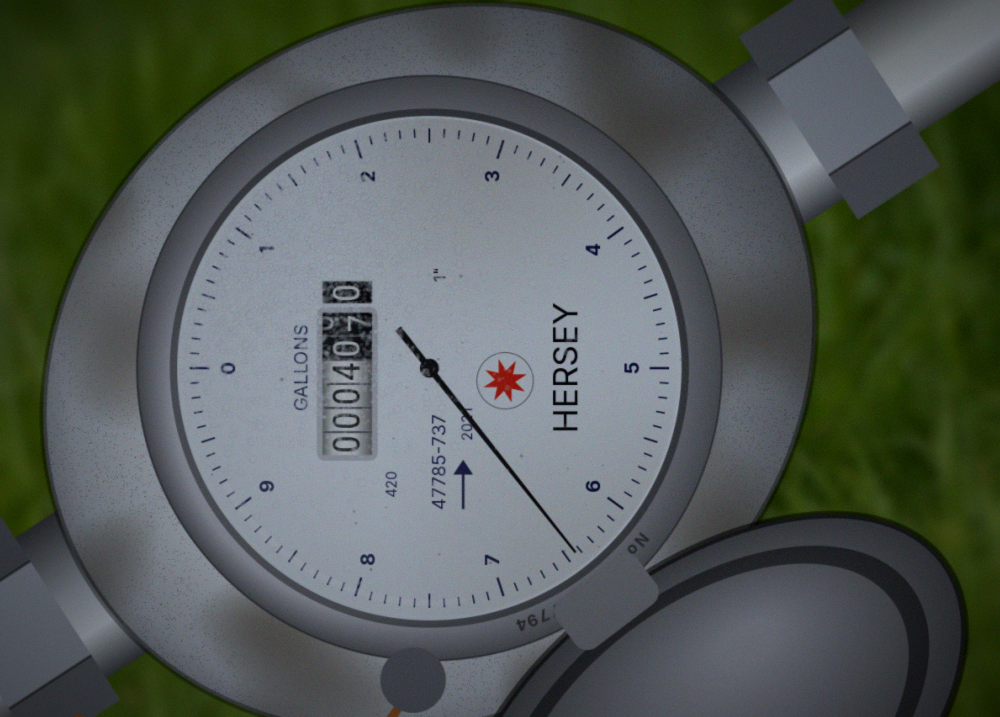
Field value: 4066.4 gal
